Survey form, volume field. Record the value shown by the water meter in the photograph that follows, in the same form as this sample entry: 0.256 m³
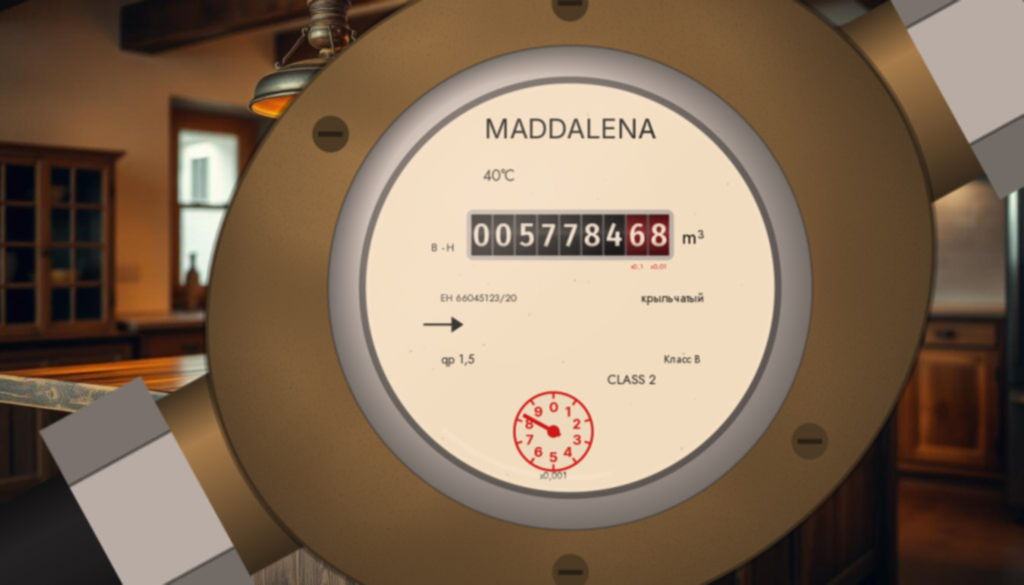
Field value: 57784.688 m³
